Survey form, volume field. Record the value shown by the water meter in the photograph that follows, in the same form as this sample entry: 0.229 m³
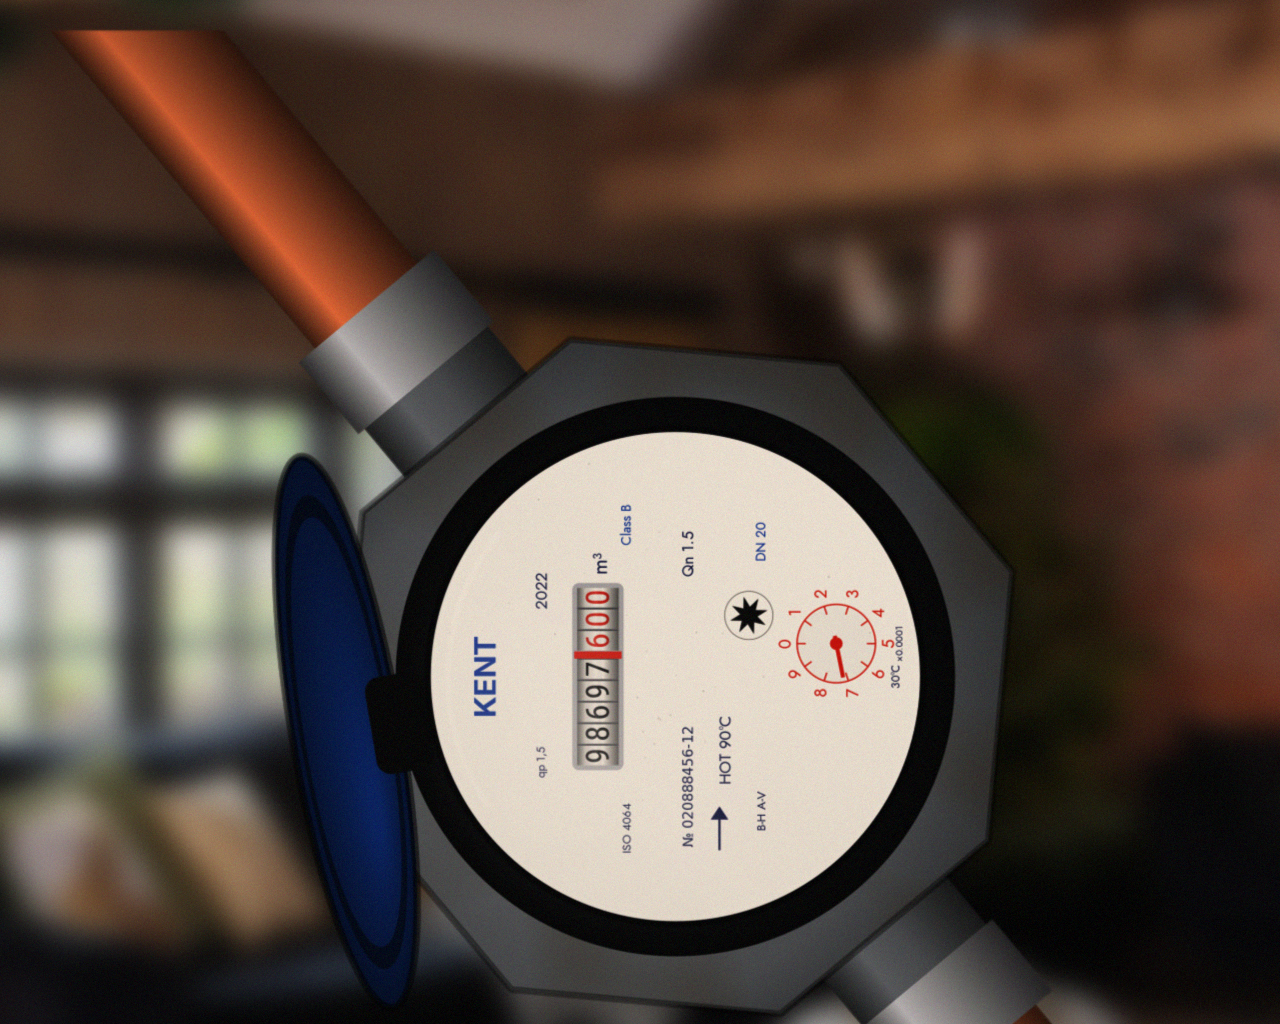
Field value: 98697.6007 m³
